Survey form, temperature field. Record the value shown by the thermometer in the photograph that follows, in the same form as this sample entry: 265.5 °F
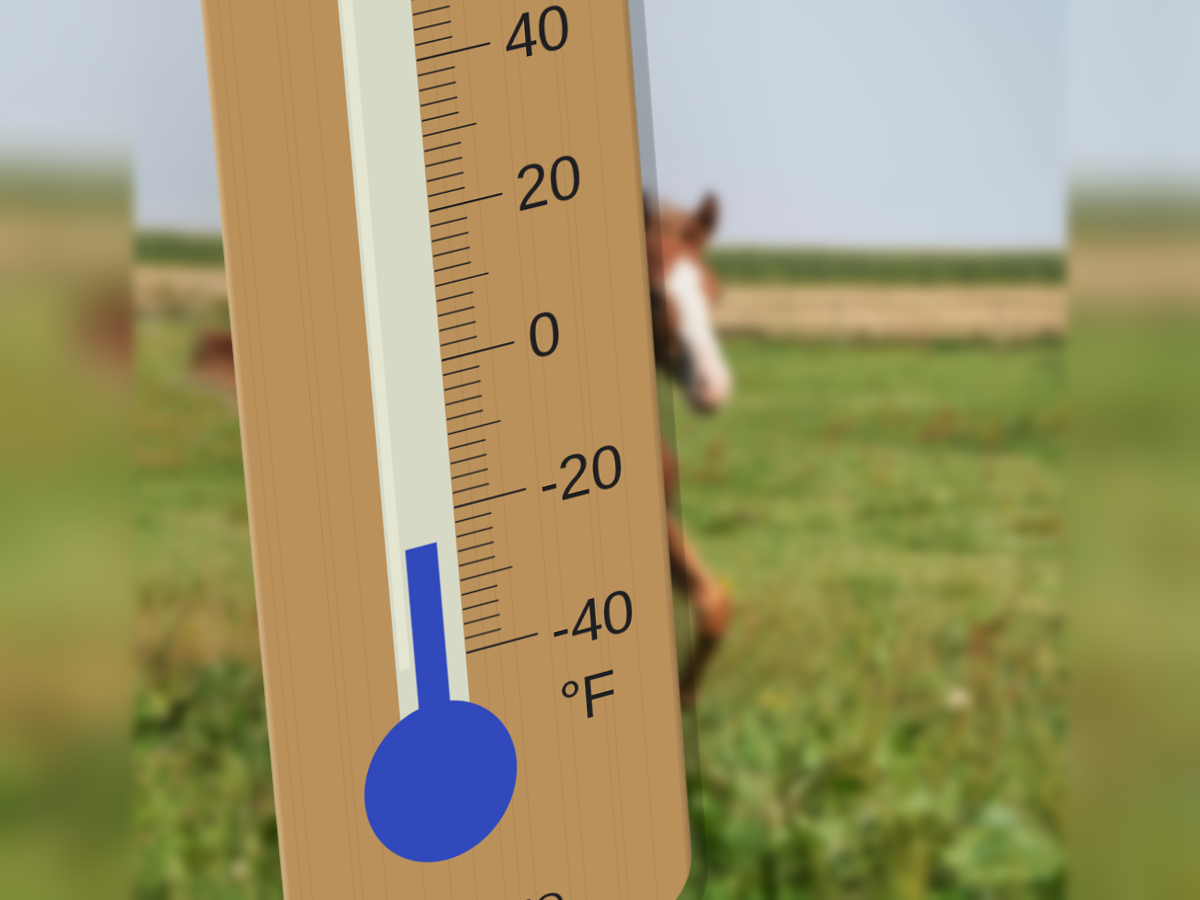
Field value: -24 °F
